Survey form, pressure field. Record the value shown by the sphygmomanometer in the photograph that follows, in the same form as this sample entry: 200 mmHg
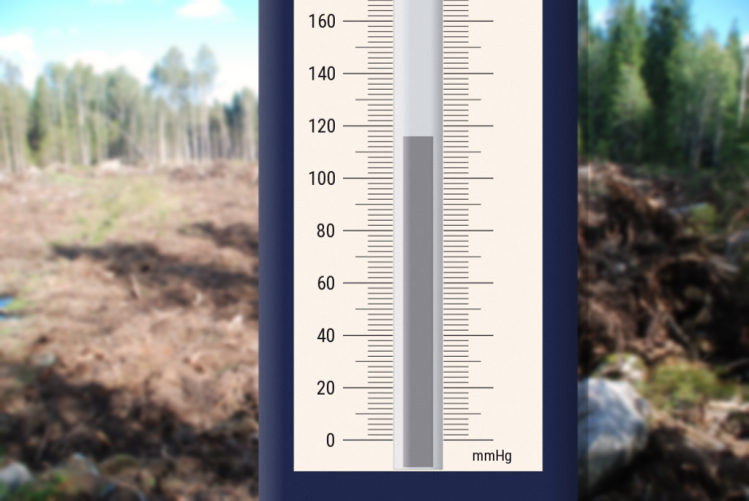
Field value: 116 mmHg
